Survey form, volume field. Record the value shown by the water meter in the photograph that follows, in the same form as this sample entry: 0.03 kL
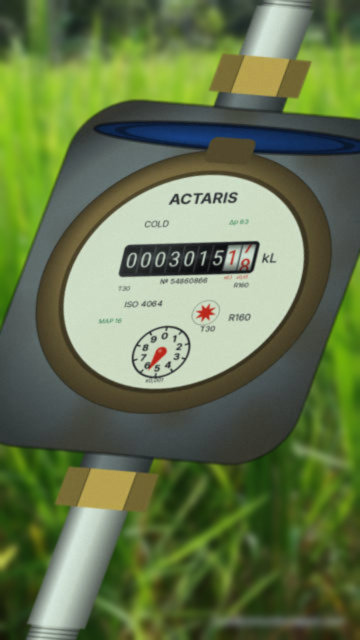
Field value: 3015.175 kL
